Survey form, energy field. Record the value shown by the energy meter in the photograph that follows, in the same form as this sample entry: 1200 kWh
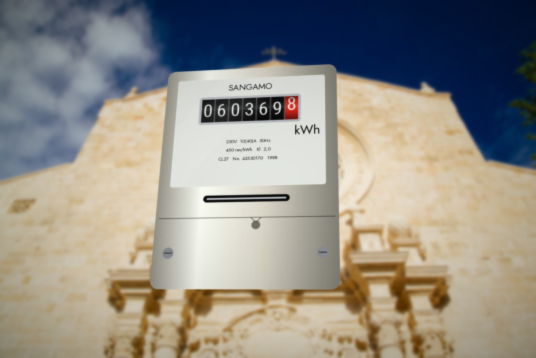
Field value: 60369.8 kWh
